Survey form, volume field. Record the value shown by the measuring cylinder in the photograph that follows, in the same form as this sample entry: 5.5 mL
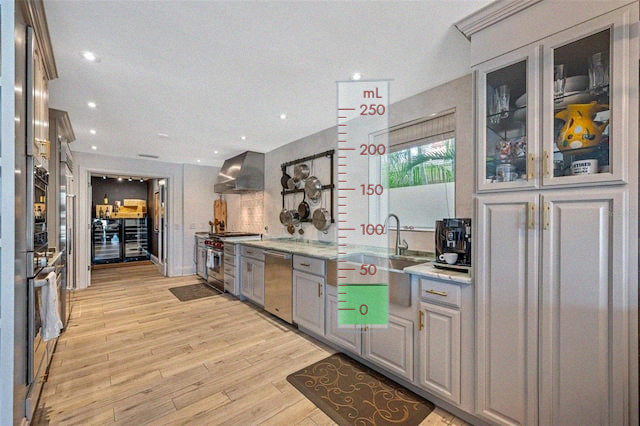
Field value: 30 mL
